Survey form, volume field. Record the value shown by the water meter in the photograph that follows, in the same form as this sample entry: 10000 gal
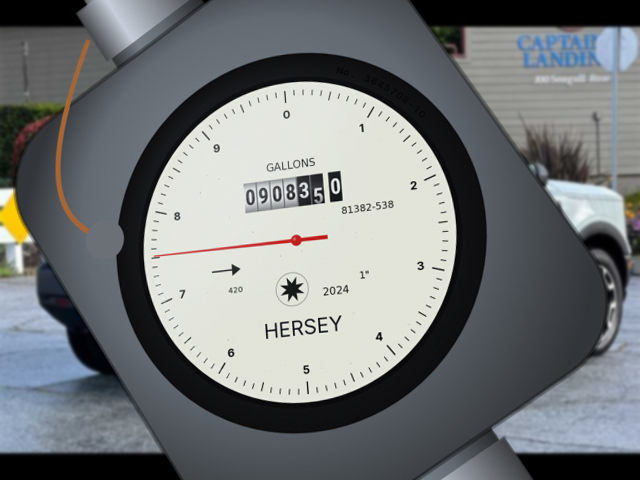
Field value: 908347.5 gal
